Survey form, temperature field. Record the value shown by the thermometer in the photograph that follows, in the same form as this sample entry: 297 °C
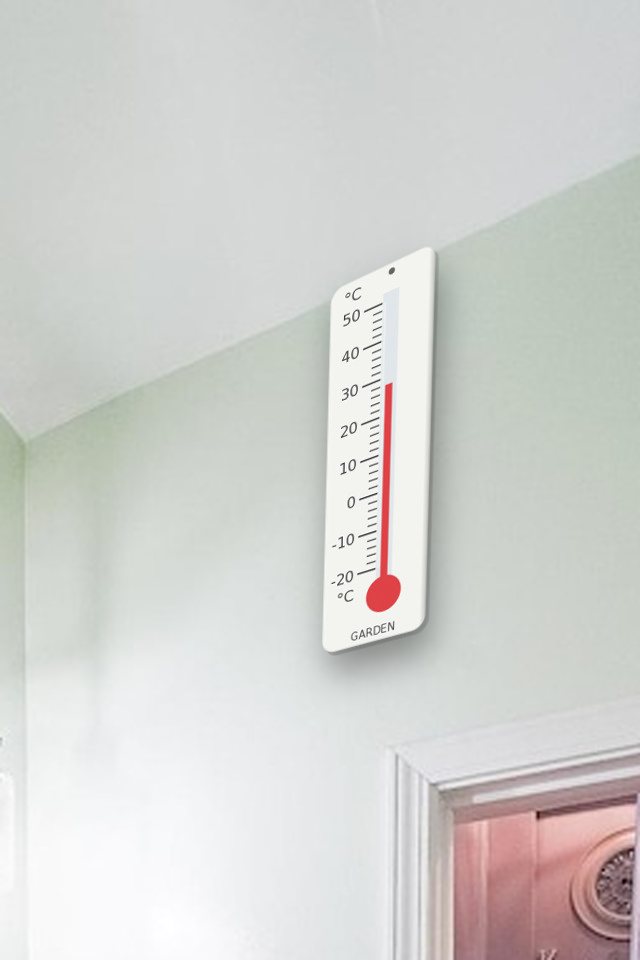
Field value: 28 °C
